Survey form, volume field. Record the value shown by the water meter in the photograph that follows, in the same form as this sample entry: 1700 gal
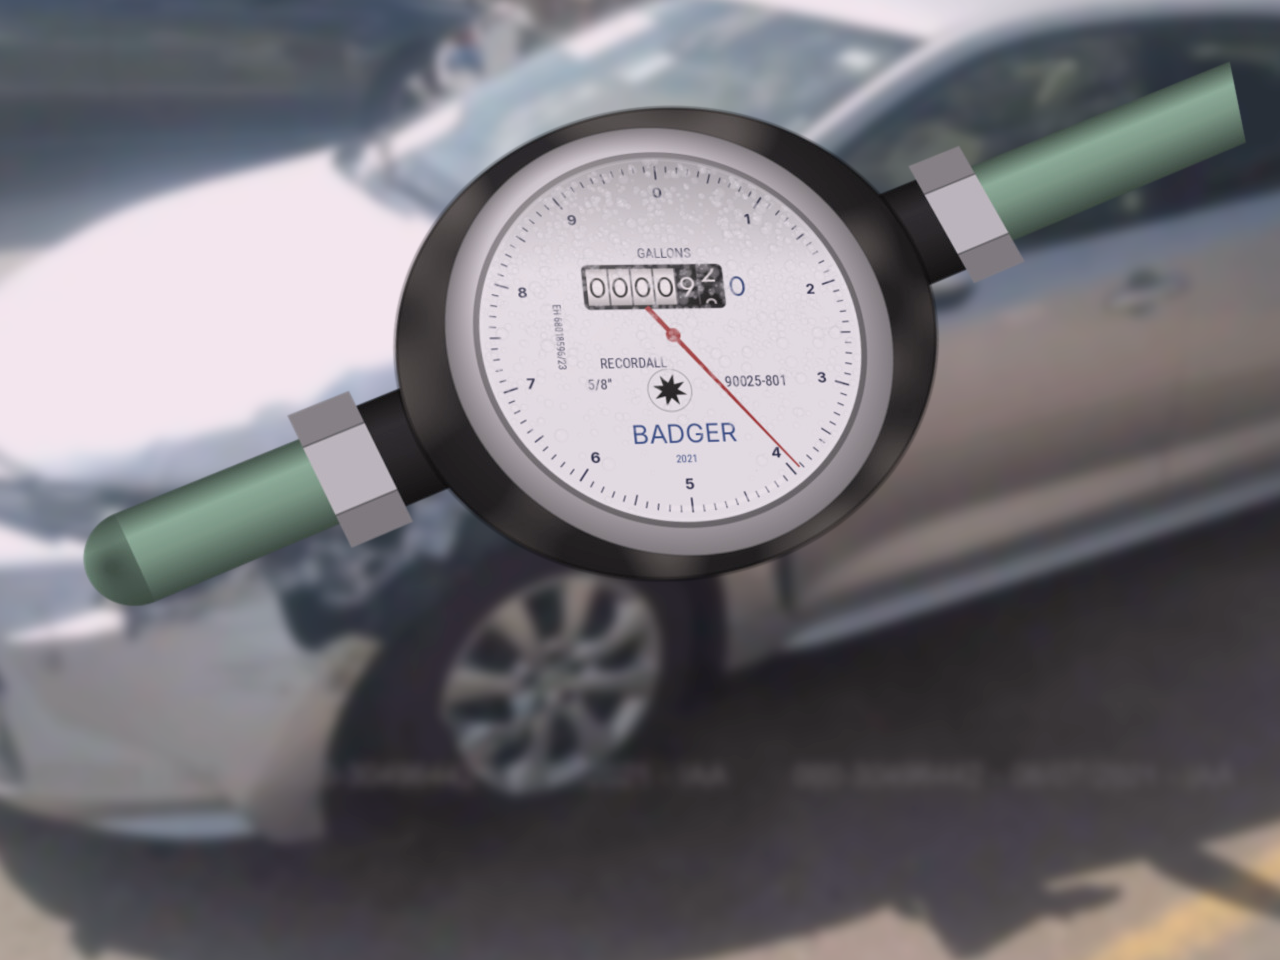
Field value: 923.9 gal
